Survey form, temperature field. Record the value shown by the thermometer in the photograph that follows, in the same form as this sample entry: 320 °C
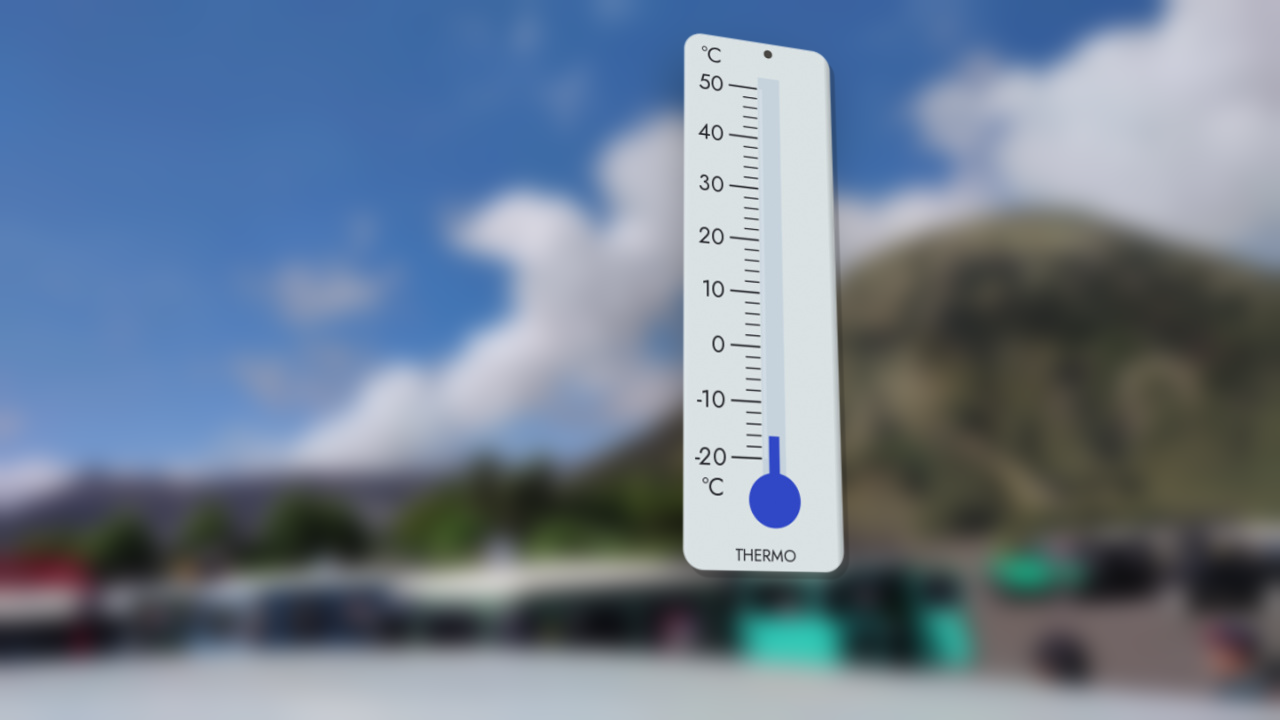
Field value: -16 °C
